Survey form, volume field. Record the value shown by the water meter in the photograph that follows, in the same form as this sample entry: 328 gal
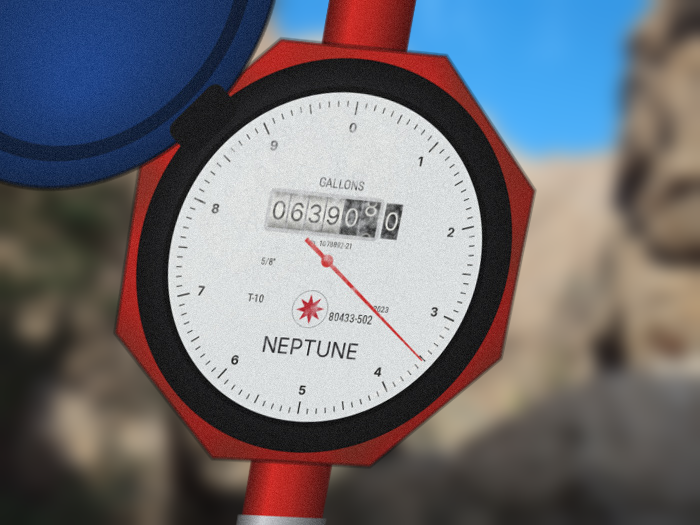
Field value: 639083.5 gal
